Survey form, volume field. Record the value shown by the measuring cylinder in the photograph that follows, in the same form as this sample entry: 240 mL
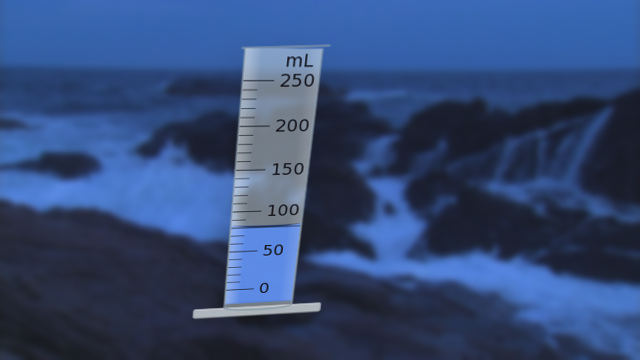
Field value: 80 mL
